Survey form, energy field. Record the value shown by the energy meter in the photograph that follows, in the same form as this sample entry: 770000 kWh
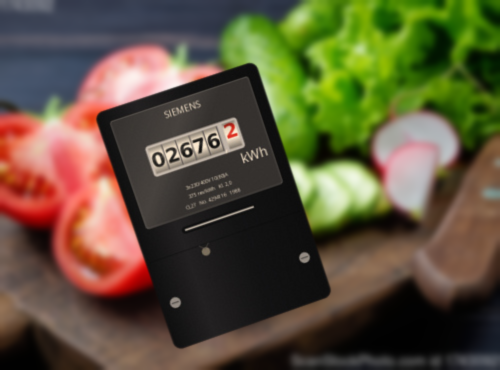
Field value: 2676.2 kWh
